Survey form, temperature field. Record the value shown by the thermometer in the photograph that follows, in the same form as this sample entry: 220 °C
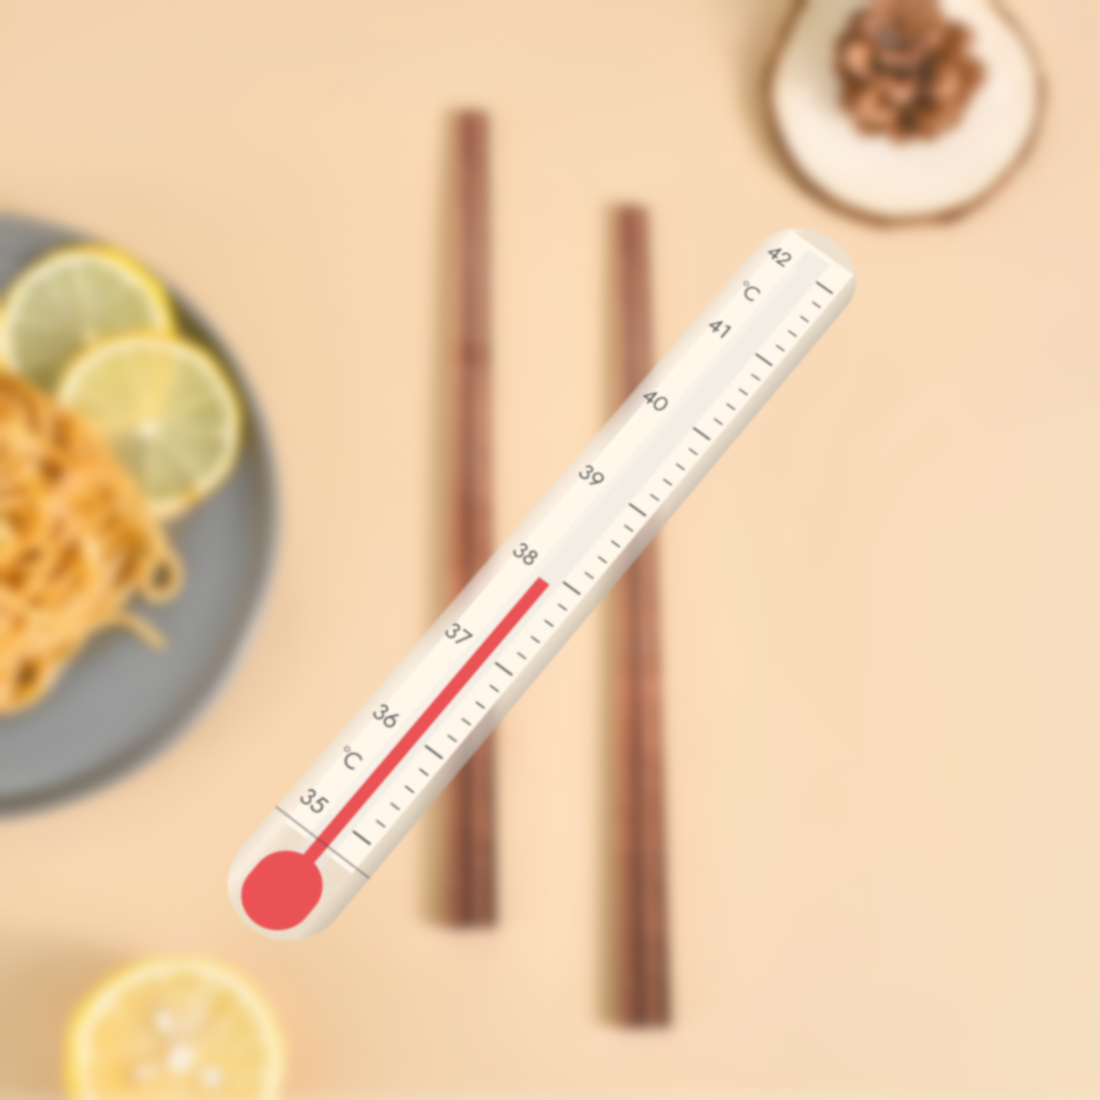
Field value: 37.9 °C
